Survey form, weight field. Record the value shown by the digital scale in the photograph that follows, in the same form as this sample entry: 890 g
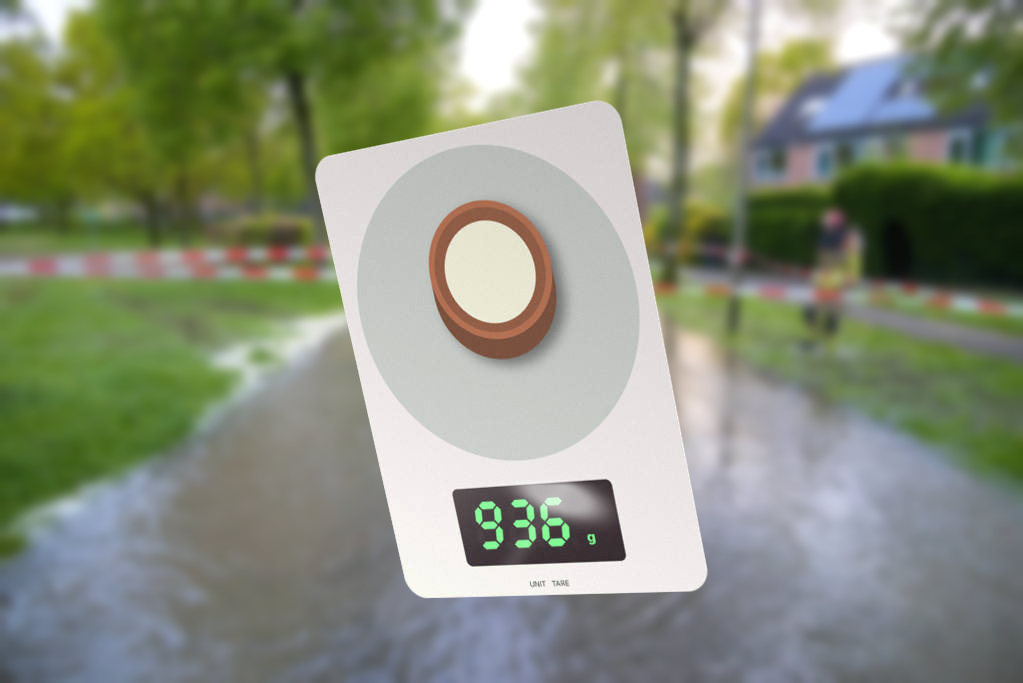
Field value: 936 g
